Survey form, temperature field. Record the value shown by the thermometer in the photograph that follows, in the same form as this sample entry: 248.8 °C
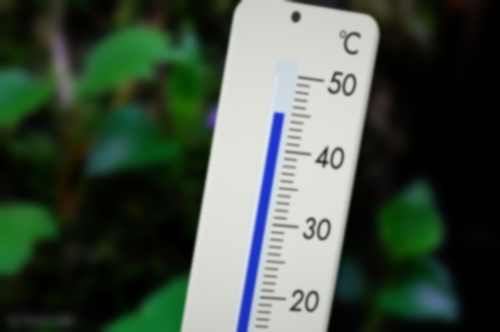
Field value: 45 °C
